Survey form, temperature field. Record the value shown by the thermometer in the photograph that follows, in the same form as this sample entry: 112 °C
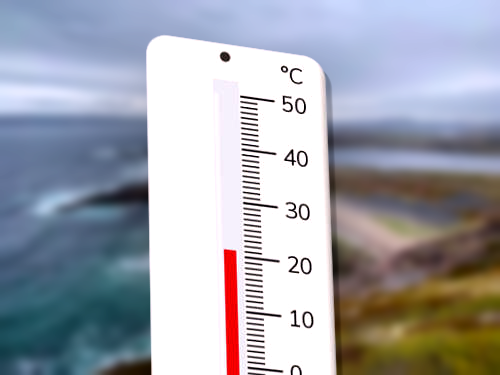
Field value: 21 °C
